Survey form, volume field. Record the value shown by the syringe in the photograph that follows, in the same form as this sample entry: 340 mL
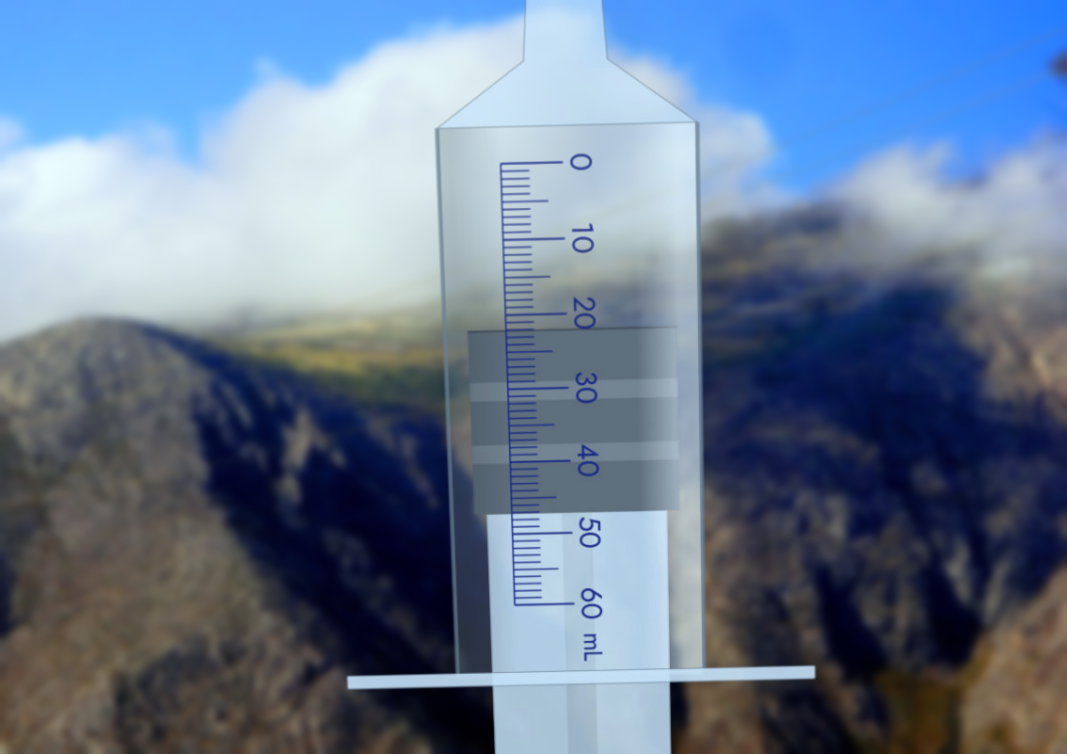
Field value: 22 mL
